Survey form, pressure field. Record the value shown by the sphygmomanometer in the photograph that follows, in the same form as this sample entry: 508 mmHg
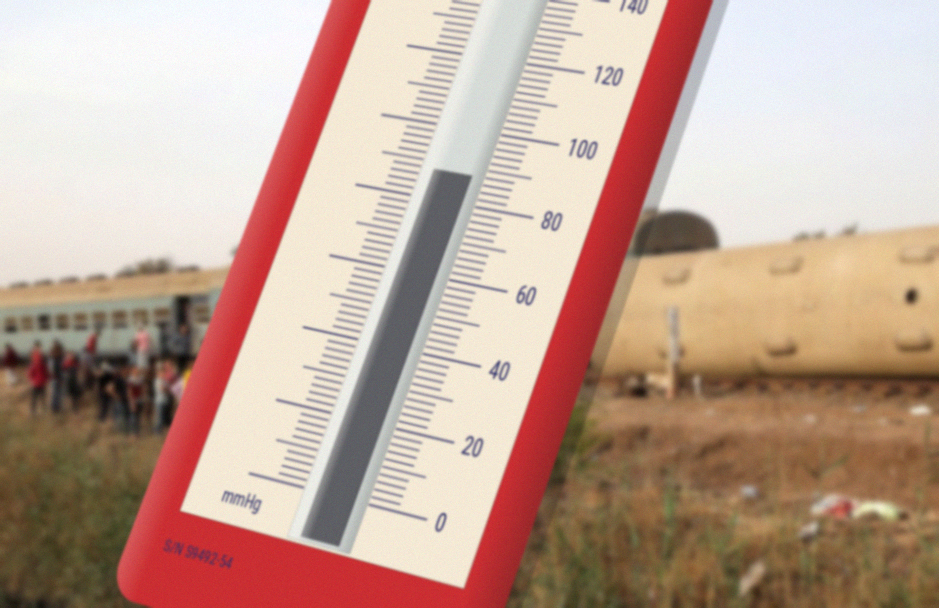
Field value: 88 mmHg
